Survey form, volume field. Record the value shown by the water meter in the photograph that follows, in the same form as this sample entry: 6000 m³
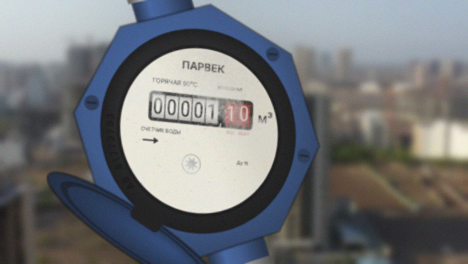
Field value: 1.10 m³
